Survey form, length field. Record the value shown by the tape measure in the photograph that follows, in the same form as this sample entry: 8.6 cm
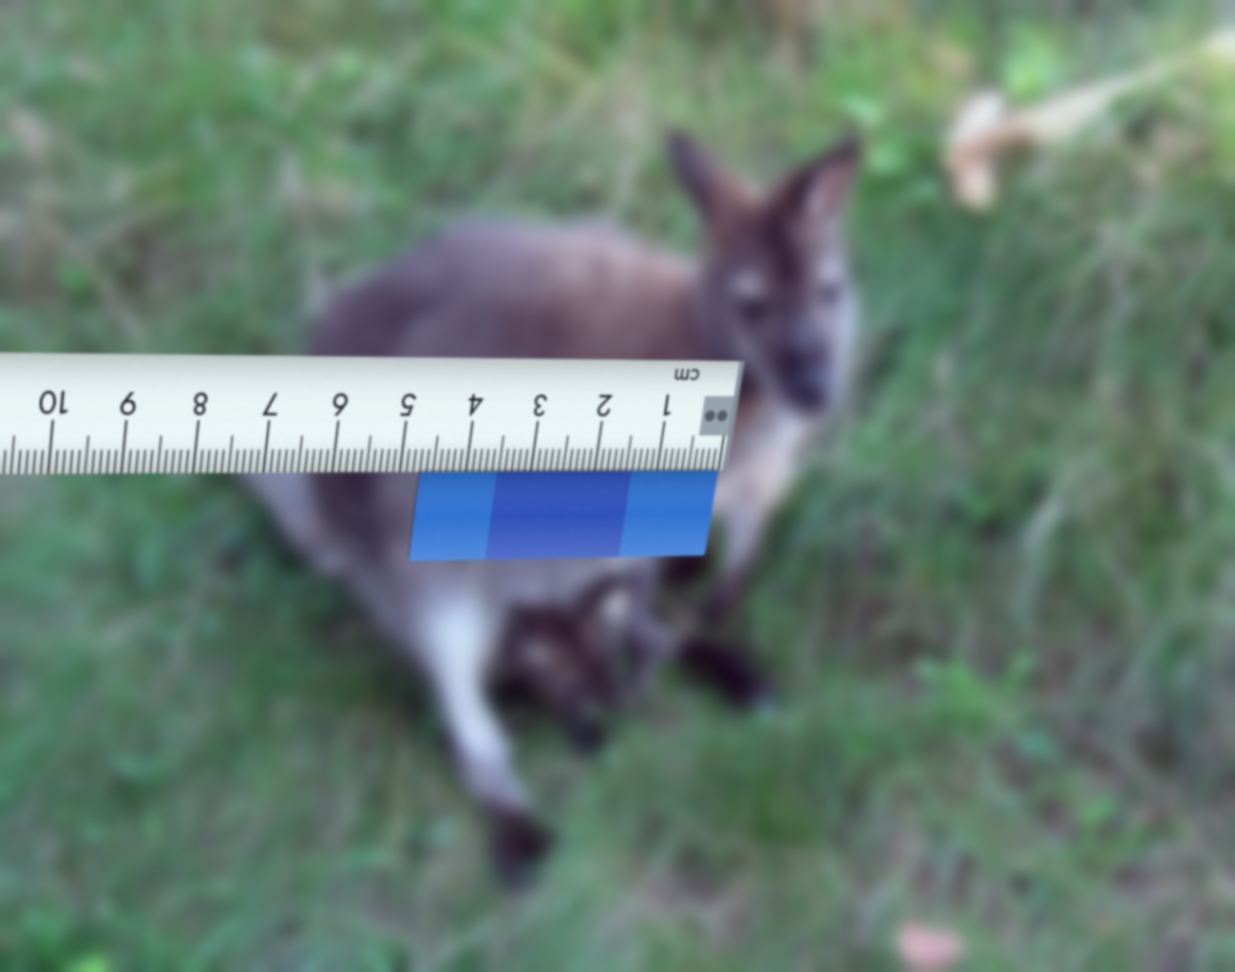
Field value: 4.7 cm
